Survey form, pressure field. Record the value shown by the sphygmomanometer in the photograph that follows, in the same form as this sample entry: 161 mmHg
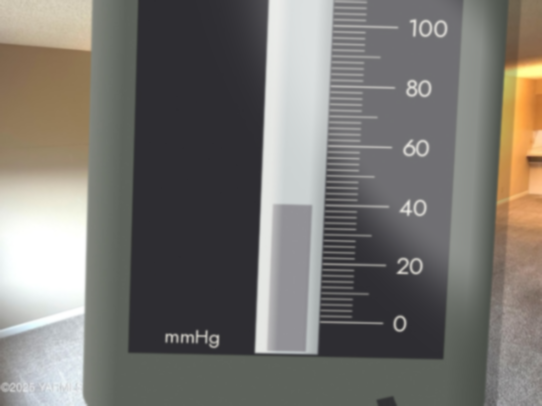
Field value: 40 mmHg
